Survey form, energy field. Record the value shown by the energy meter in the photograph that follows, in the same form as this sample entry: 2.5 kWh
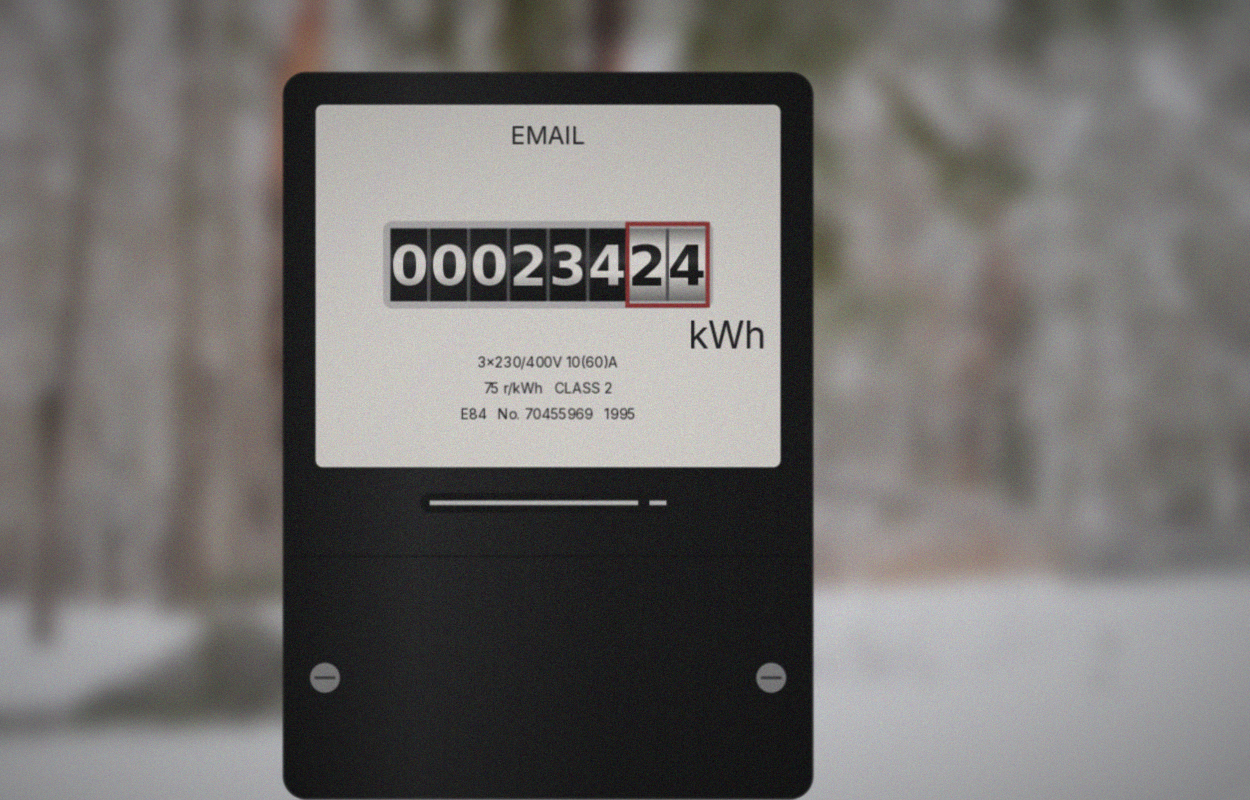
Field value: 234.24 kWh
